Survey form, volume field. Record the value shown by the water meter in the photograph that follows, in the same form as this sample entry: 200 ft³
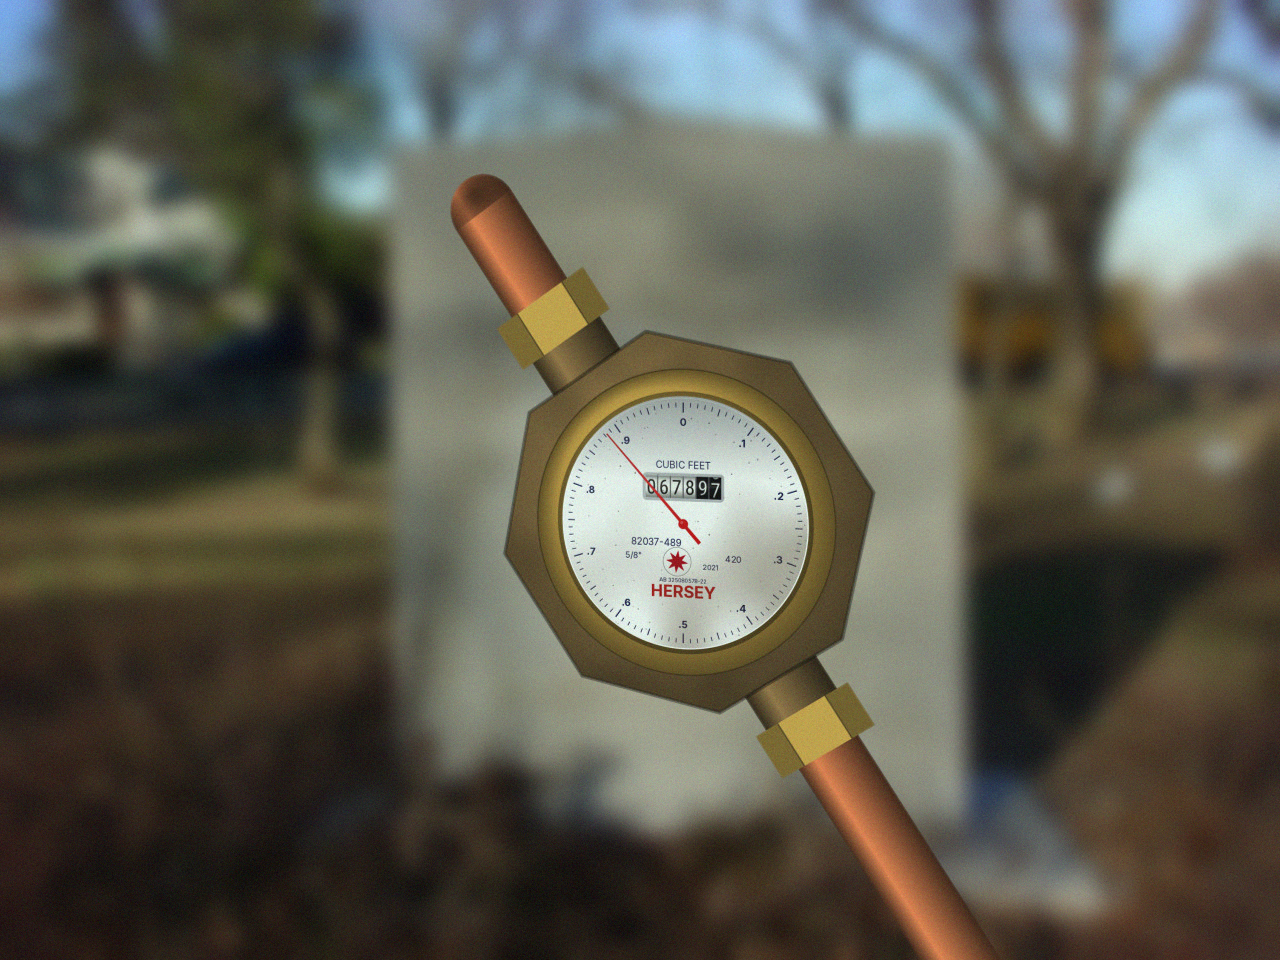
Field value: 67896.88 ft³
